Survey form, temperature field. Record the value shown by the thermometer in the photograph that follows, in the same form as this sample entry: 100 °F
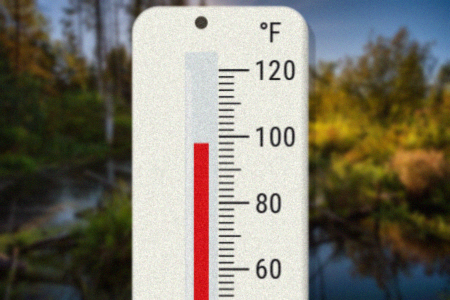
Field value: 98 °F
